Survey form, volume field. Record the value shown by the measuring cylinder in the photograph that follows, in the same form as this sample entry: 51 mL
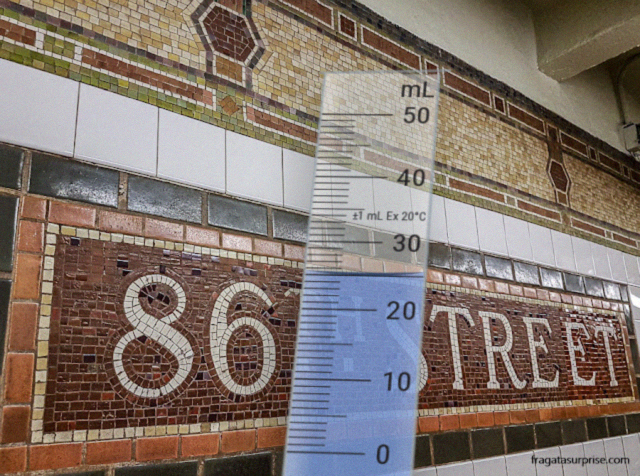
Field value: 25 mL
